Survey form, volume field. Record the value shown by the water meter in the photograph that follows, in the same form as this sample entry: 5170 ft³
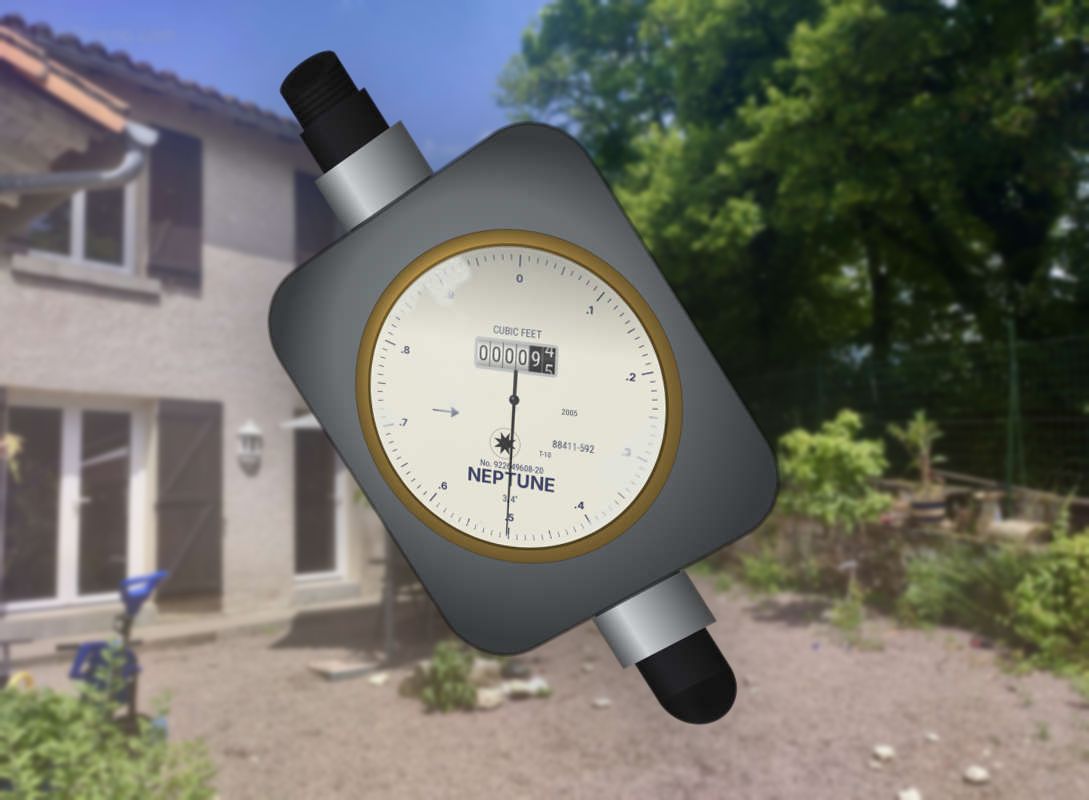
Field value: 94.50 ft³
